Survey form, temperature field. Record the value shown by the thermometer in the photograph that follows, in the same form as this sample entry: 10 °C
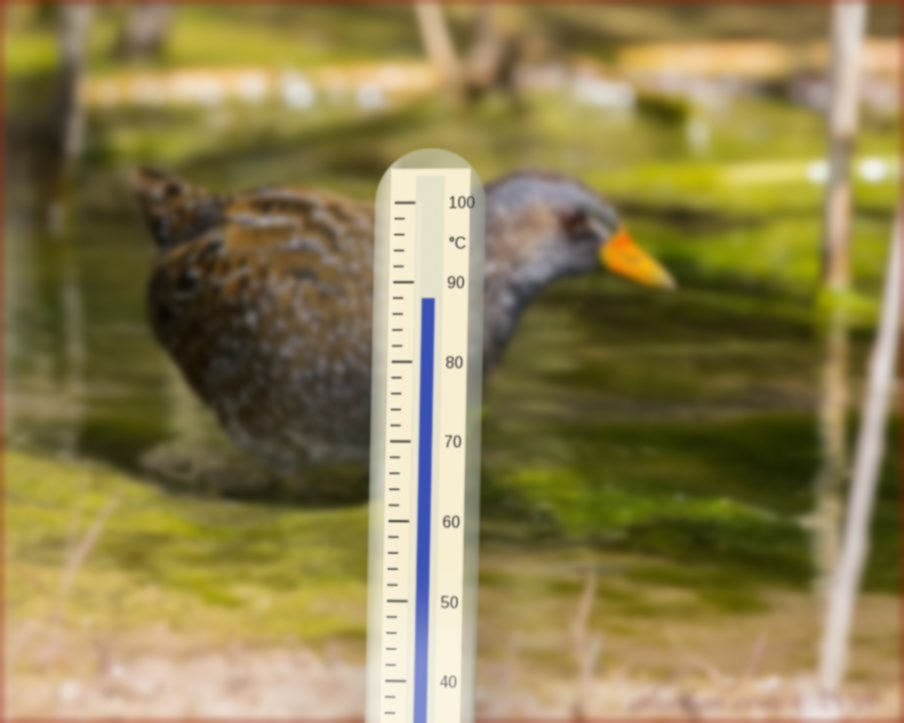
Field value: 88 °C
